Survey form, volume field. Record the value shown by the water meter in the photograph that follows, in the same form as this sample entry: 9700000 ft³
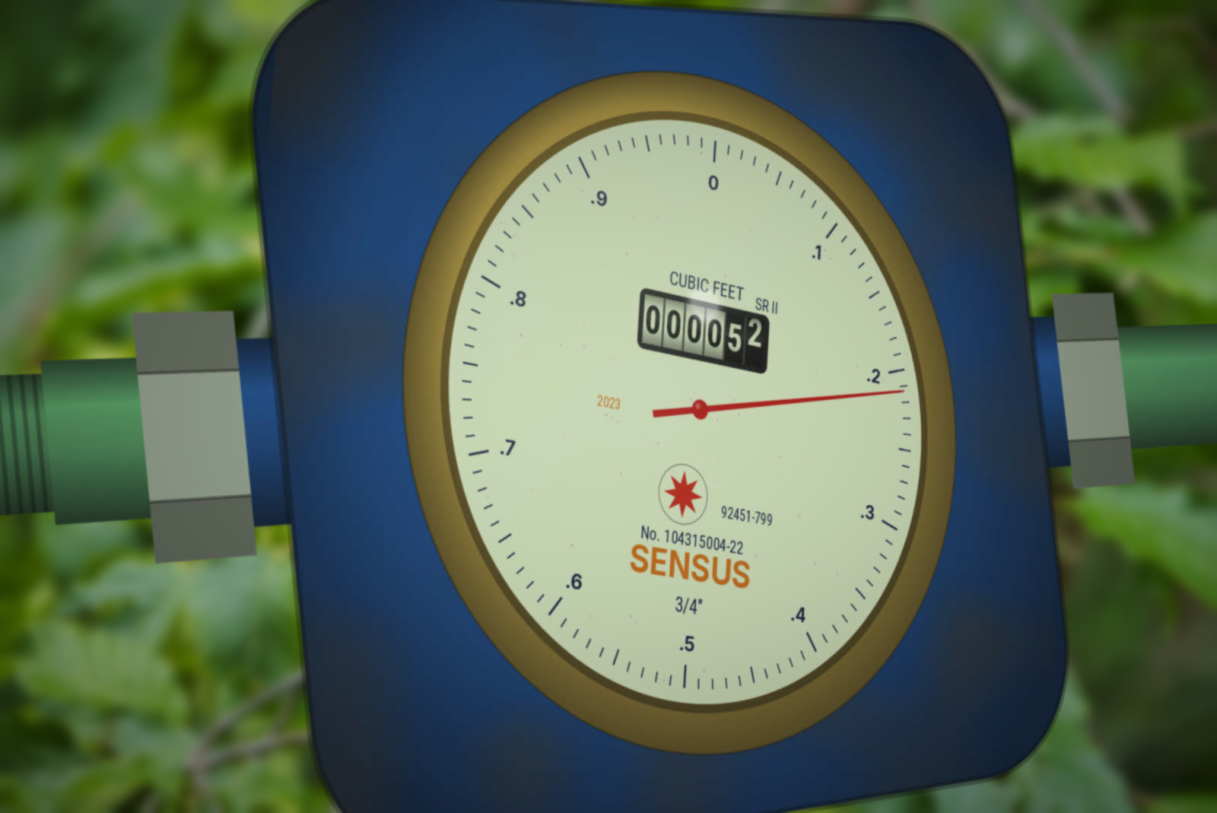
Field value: 52.21 ft³
